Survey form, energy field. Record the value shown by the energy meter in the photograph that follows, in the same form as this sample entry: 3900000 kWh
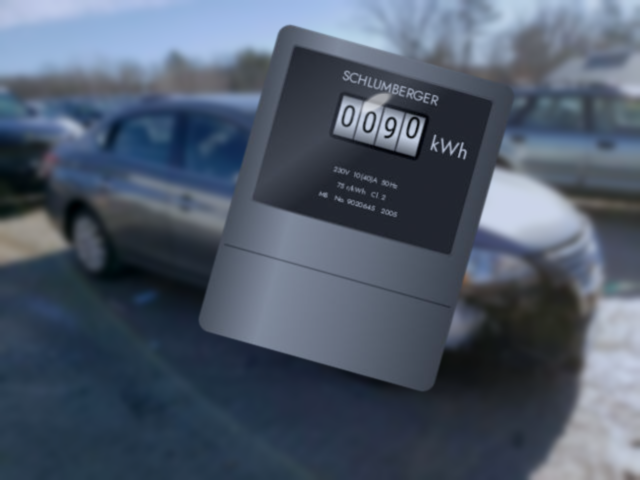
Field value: 90 kWh
